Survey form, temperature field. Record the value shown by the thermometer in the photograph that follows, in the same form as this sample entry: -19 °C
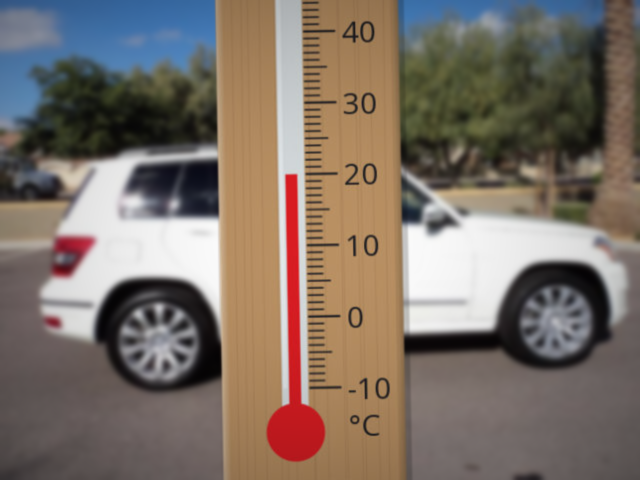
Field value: 20 °C
